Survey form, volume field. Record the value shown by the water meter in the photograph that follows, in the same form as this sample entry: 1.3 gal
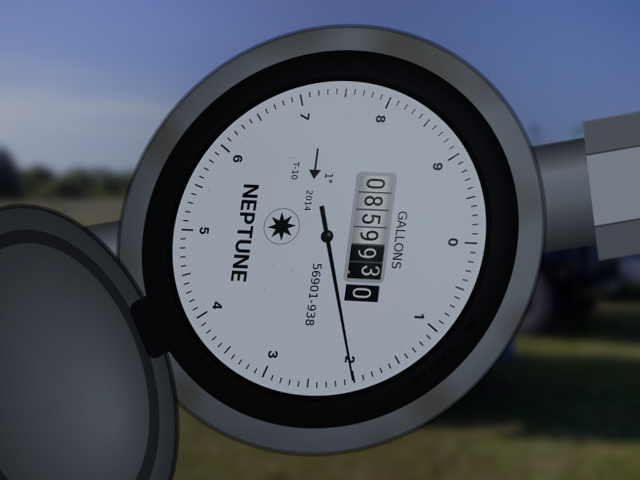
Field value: 859932.0 gal
